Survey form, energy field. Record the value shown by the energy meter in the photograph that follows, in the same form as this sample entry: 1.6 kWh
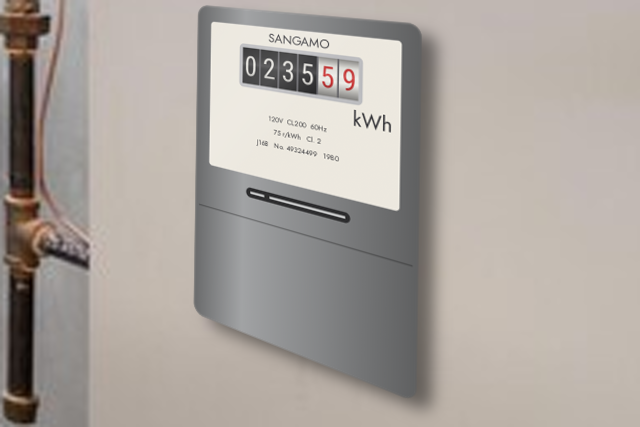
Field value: 235.59 kWh
